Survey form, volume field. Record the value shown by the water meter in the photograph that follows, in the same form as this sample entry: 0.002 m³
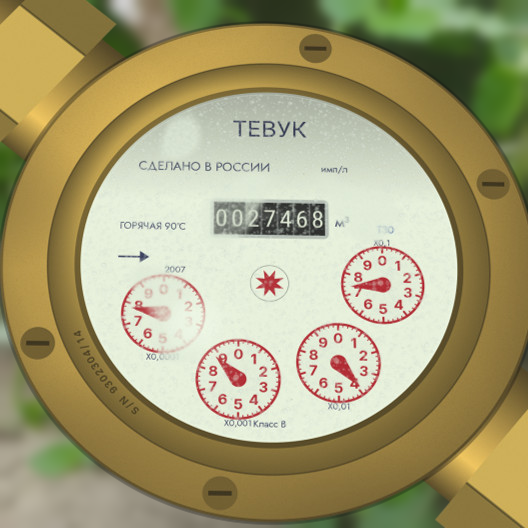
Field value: 27468.7387 m³
